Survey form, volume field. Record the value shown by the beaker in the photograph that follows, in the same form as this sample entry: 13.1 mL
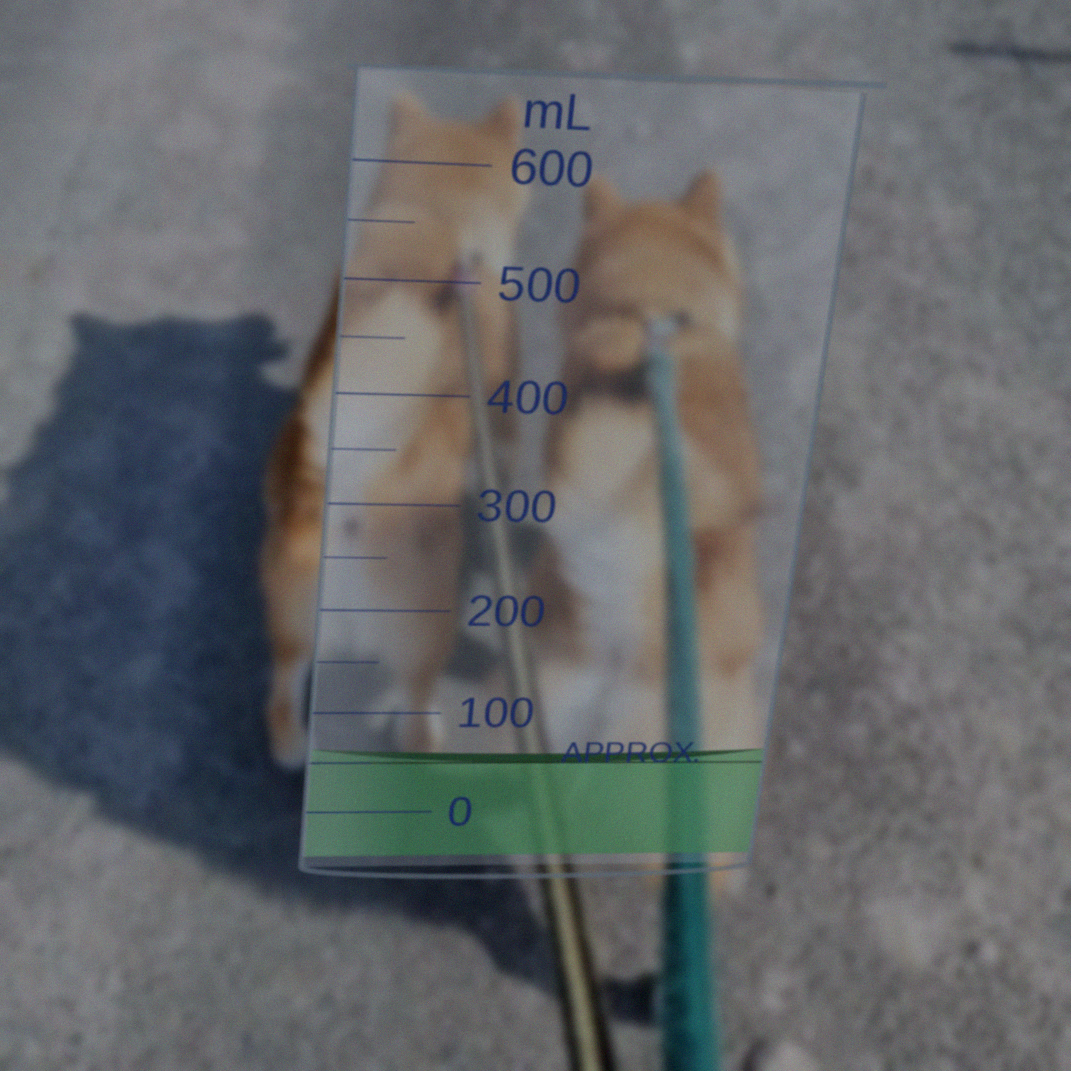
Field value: 50 mL
